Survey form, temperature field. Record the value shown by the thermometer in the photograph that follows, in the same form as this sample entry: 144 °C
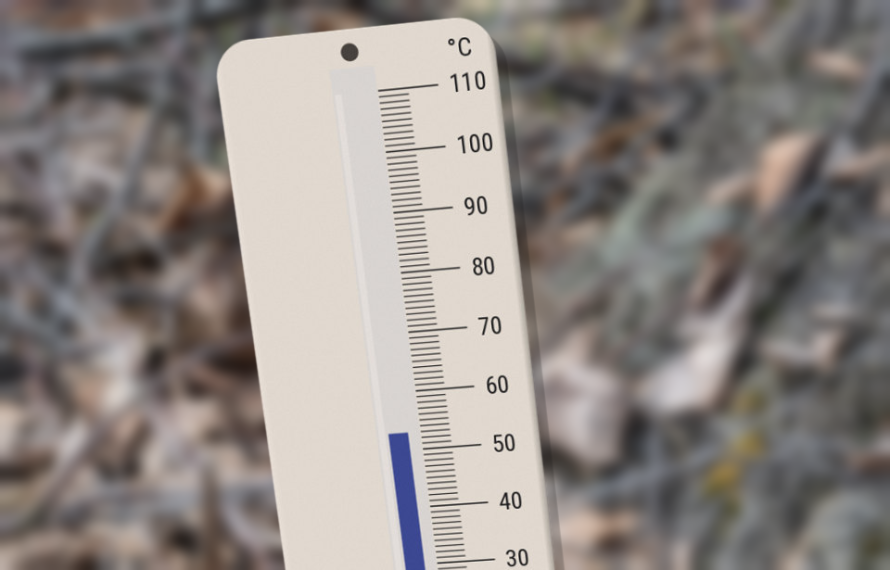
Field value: 53 °C
